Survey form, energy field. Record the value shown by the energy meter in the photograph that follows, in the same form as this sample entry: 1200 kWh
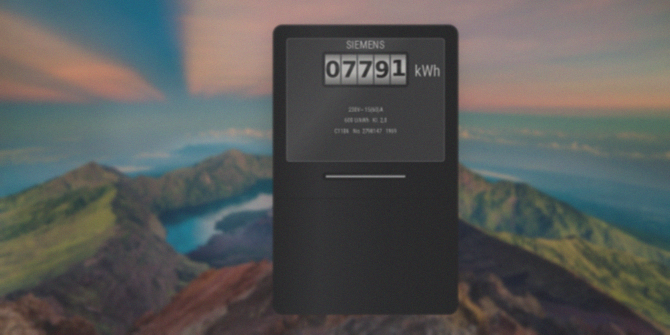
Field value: 7791 kWh
